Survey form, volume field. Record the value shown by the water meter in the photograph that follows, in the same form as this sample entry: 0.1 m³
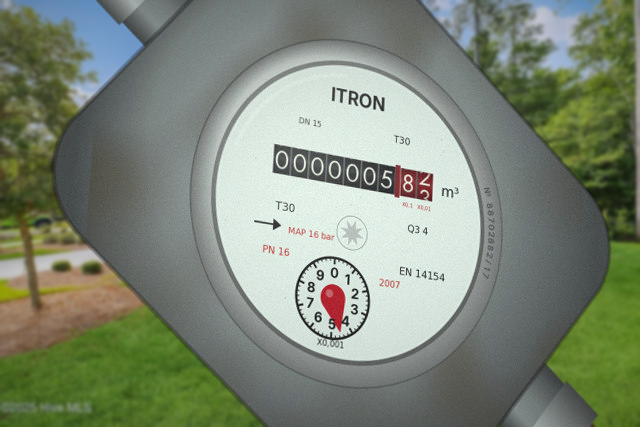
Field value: 5.824 m³
